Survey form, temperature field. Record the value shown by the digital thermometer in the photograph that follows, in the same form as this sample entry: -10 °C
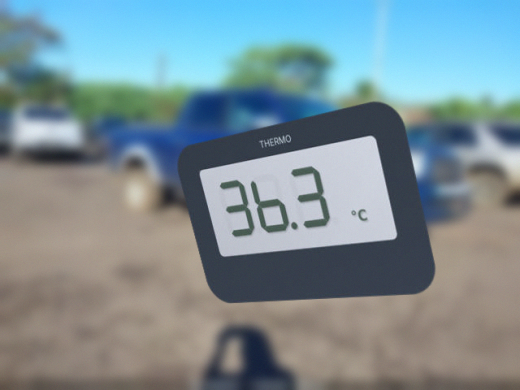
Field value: 36.3 °C
